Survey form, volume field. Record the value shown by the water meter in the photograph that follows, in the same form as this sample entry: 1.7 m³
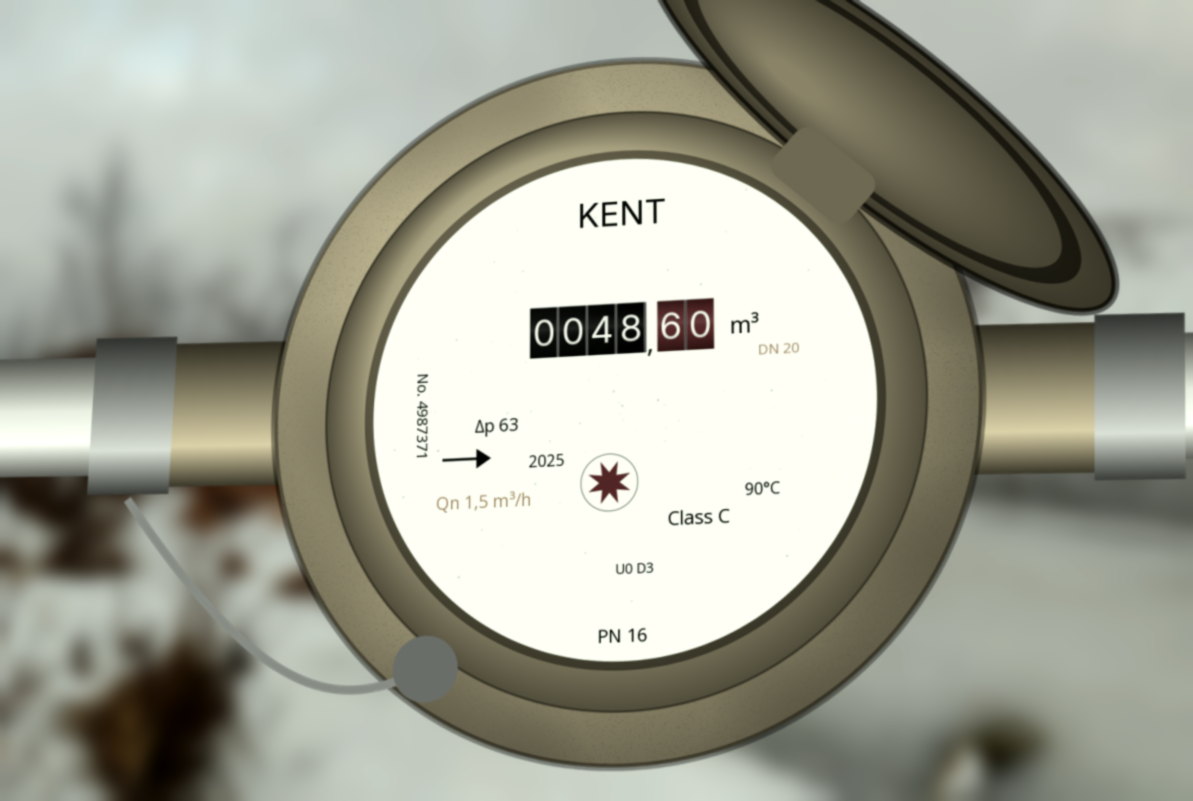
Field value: 48.60 m³
